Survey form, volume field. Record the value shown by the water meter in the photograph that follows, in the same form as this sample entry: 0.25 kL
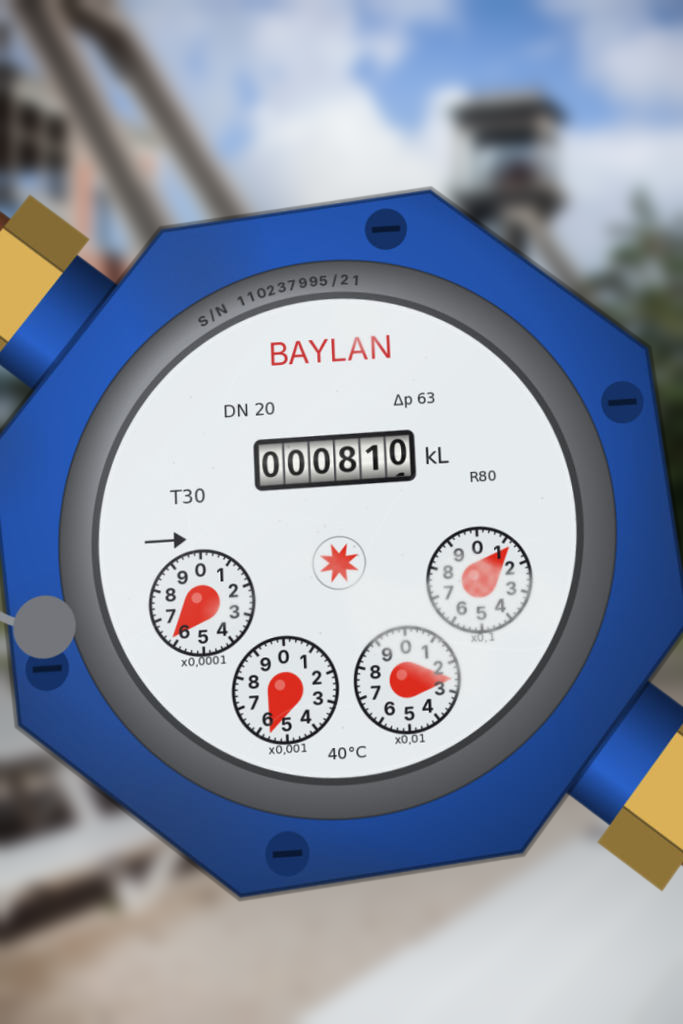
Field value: 810.1256 kL
